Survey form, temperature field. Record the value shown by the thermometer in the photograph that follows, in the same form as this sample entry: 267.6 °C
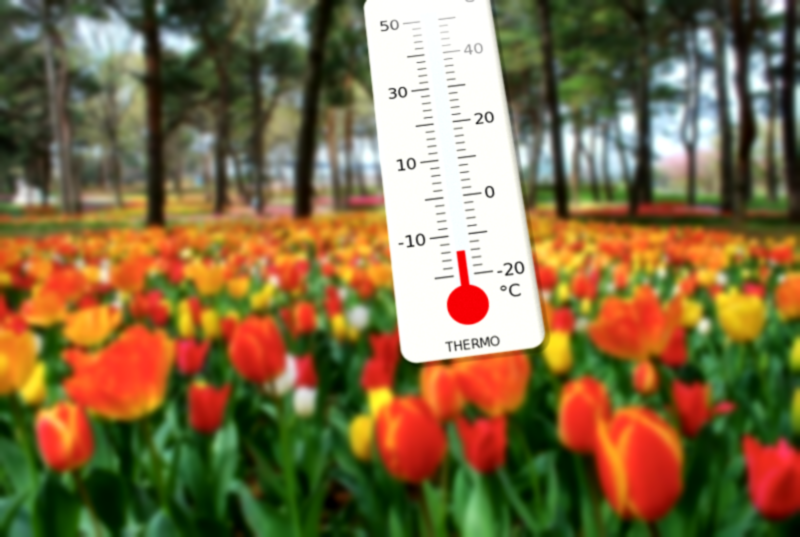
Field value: -14 °C
